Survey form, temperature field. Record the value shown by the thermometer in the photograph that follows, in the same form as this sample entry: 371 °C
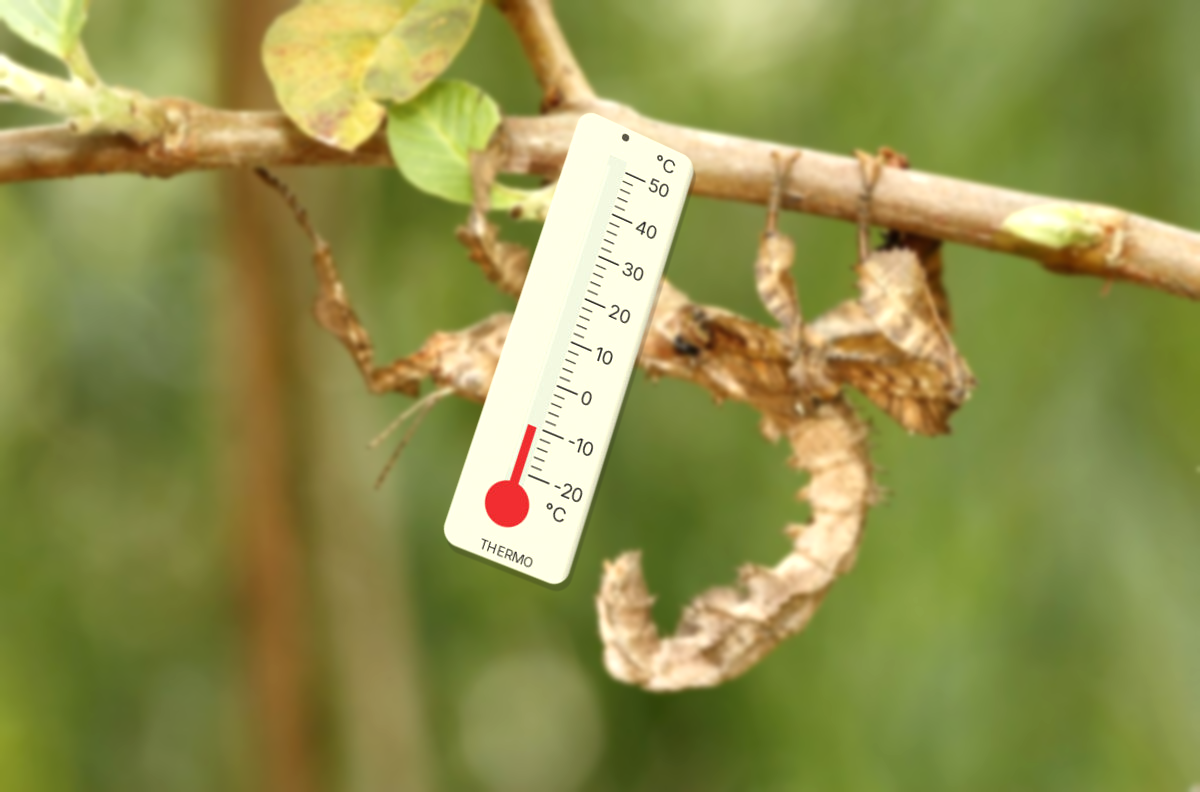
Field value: -10 °C
